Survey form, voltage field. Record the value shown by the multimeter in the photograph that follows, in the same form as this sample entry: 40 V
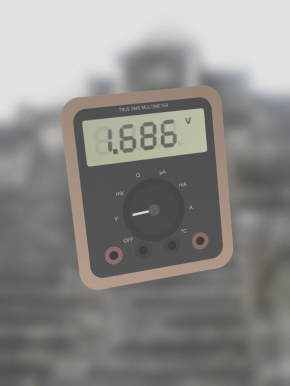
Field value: 1.686 V
